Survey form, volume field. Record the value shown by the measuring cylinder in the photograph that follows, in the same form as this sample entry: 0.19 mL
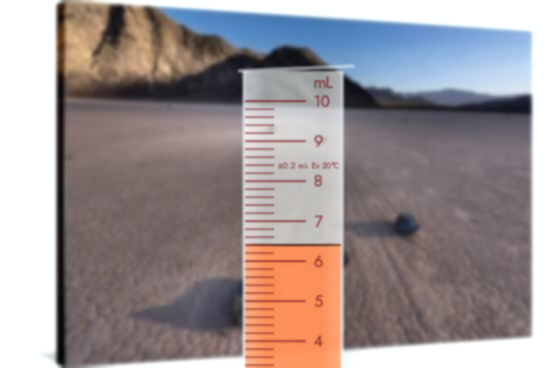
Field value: 6.4 mL
